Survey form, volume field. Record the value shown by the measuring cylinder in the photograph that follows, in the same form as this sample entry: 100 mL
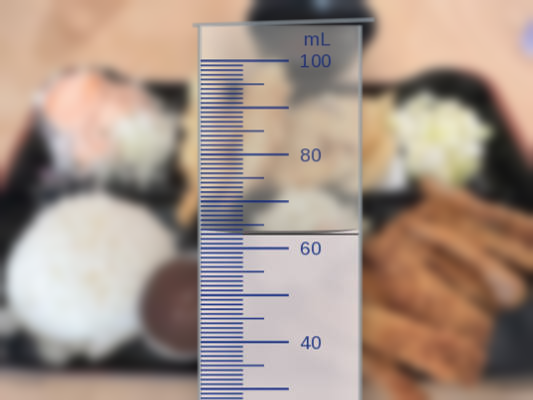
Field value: 63 mL
